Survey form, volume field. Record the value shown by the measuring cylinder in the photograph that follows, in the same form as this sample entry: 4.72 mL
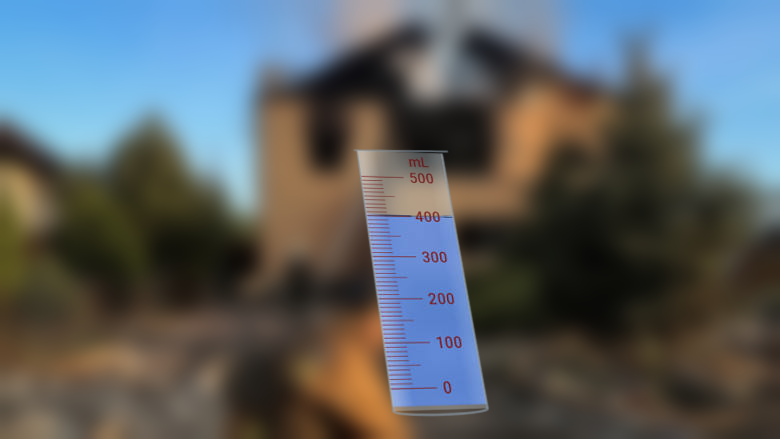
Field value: 400 mL
